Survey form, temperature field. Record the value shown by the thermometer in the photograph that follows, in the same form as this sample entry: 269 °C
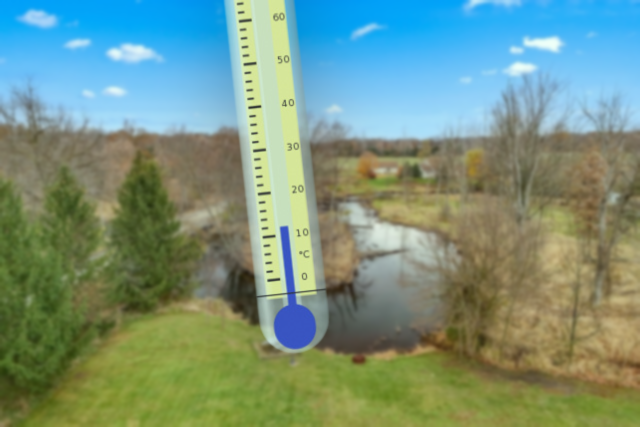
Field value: 12 °C
